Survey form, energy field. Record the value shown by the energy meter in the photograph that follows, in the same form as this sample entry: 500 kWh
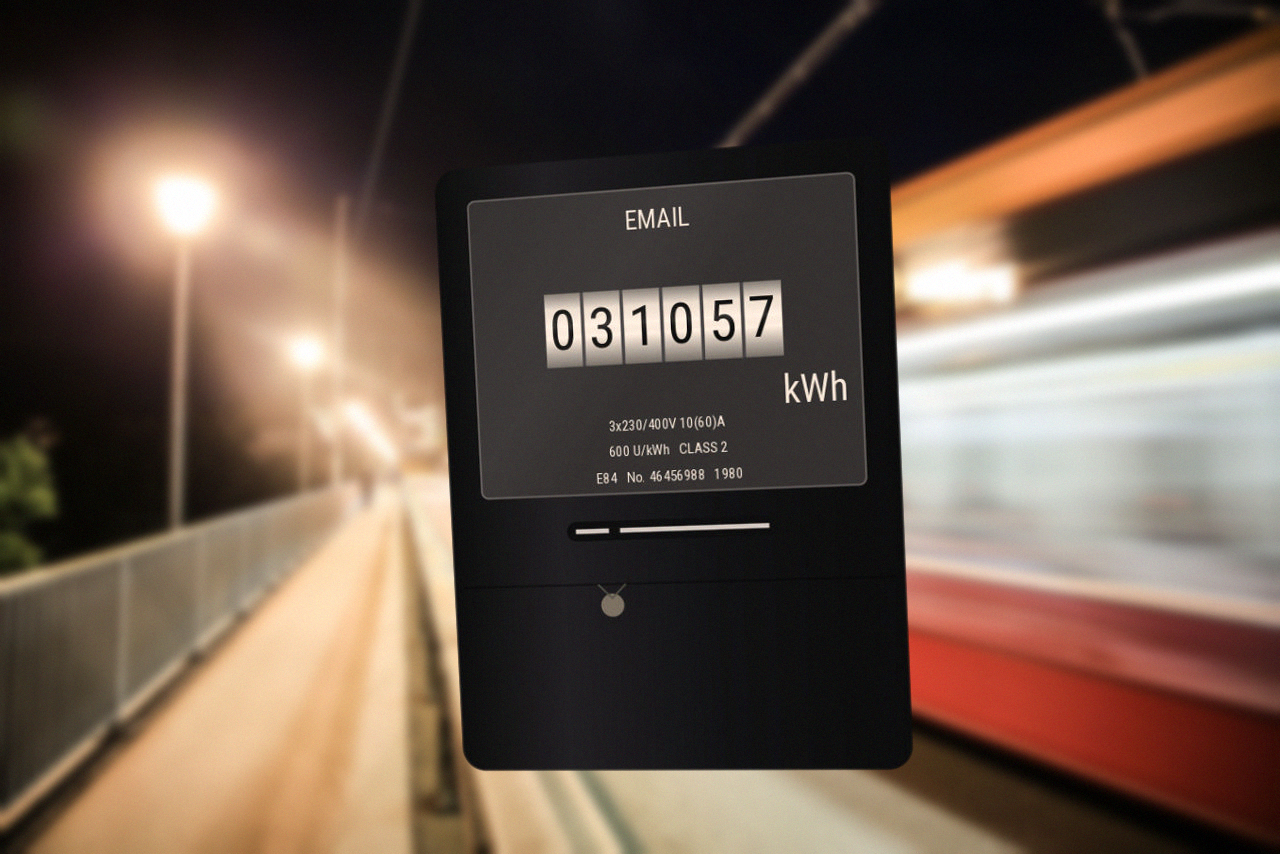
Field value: 31057 kWh
